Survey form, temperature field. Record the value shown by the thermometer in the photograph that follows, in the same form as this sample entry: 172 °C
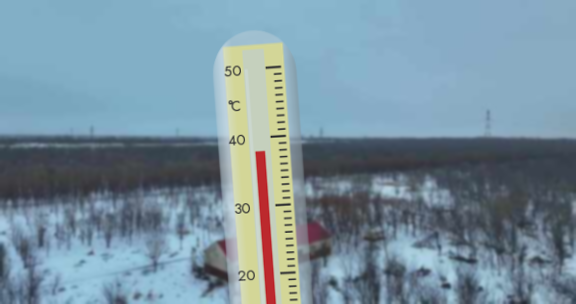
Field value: 38 °C
